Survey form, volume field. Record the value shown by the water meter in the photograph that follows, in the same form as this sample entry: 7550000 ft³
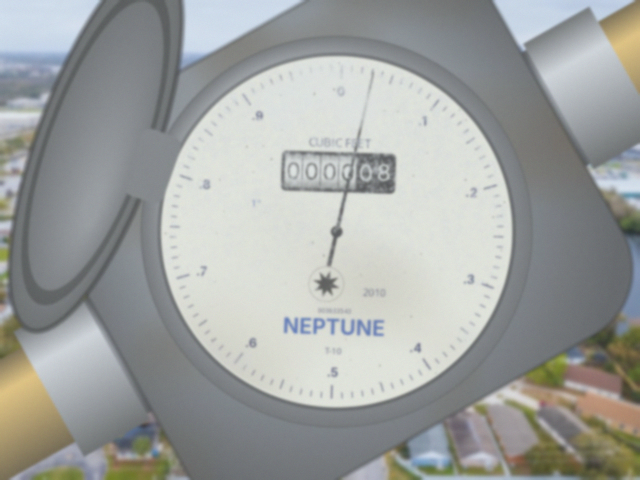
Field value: 8.03 ft³
